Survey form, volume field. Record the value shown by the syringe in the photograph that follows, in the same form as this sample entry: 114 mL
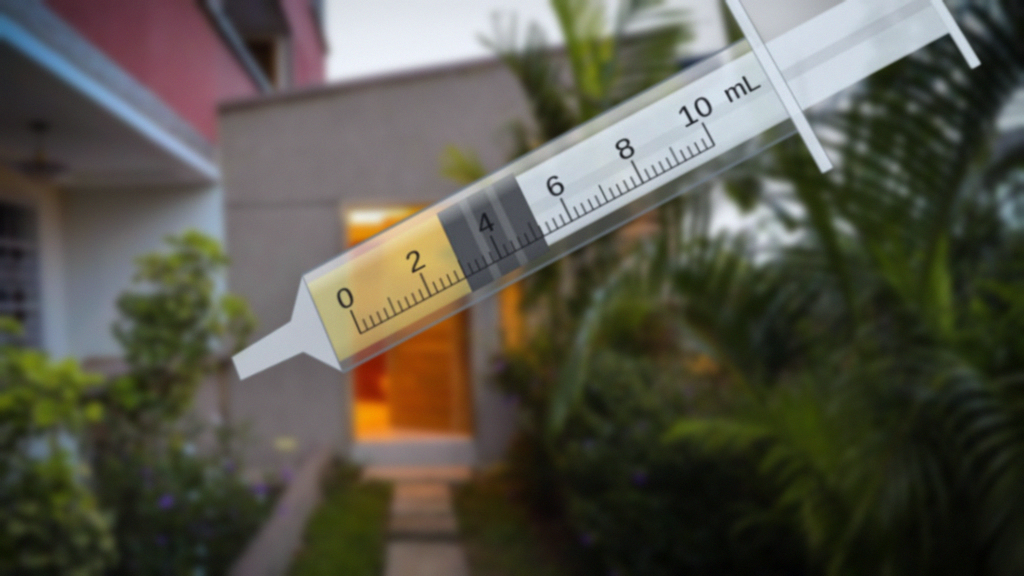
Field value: 3 mL
